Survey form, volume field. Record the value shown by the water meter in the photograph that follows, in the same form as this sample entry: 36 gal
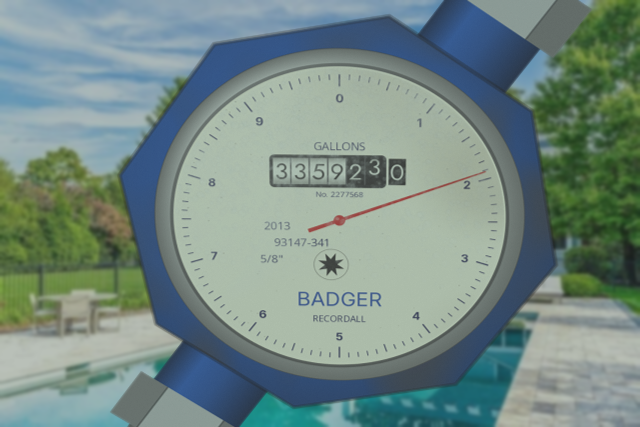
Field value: 3359231.9 gal
